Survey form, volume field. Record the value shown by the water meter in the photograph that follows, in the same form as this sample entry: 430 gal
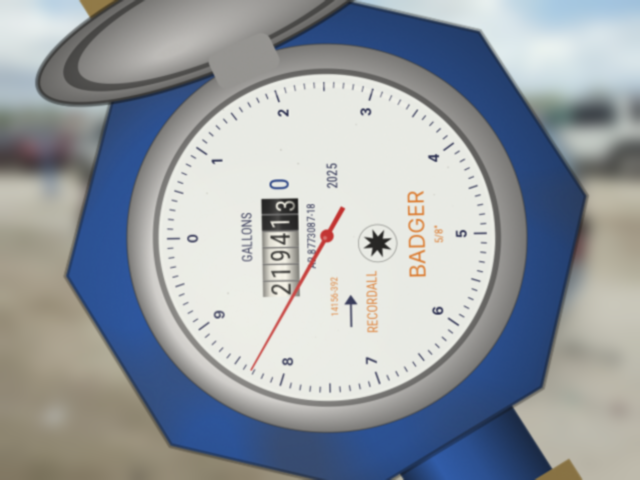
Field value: 2194128.3 gal
